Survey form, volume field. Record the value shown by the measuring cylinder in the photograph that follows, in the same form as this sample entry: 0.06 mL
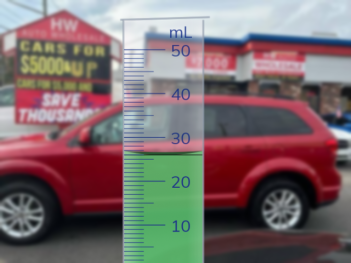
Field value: 26 mL
